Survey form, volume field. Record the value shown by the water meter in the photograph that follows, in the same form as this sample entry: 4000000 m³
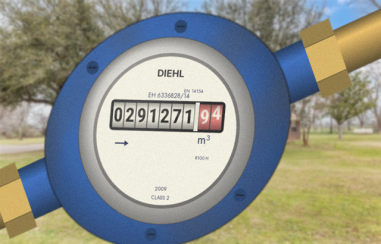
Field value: 291271.94 m³
